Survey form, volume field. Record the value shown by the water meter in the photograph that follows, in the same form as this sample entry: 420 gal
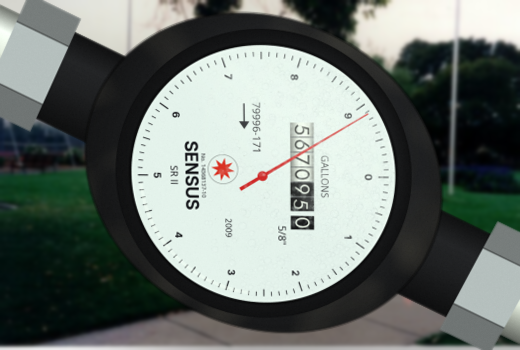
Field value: 5670949.1 gal
